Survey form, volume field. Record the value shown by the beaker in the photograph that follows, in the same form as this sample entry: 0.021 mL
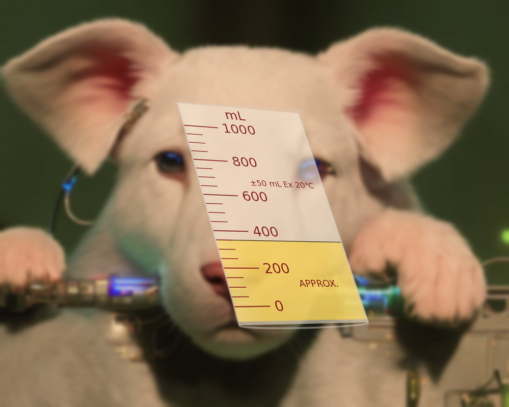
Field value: 350 mL
